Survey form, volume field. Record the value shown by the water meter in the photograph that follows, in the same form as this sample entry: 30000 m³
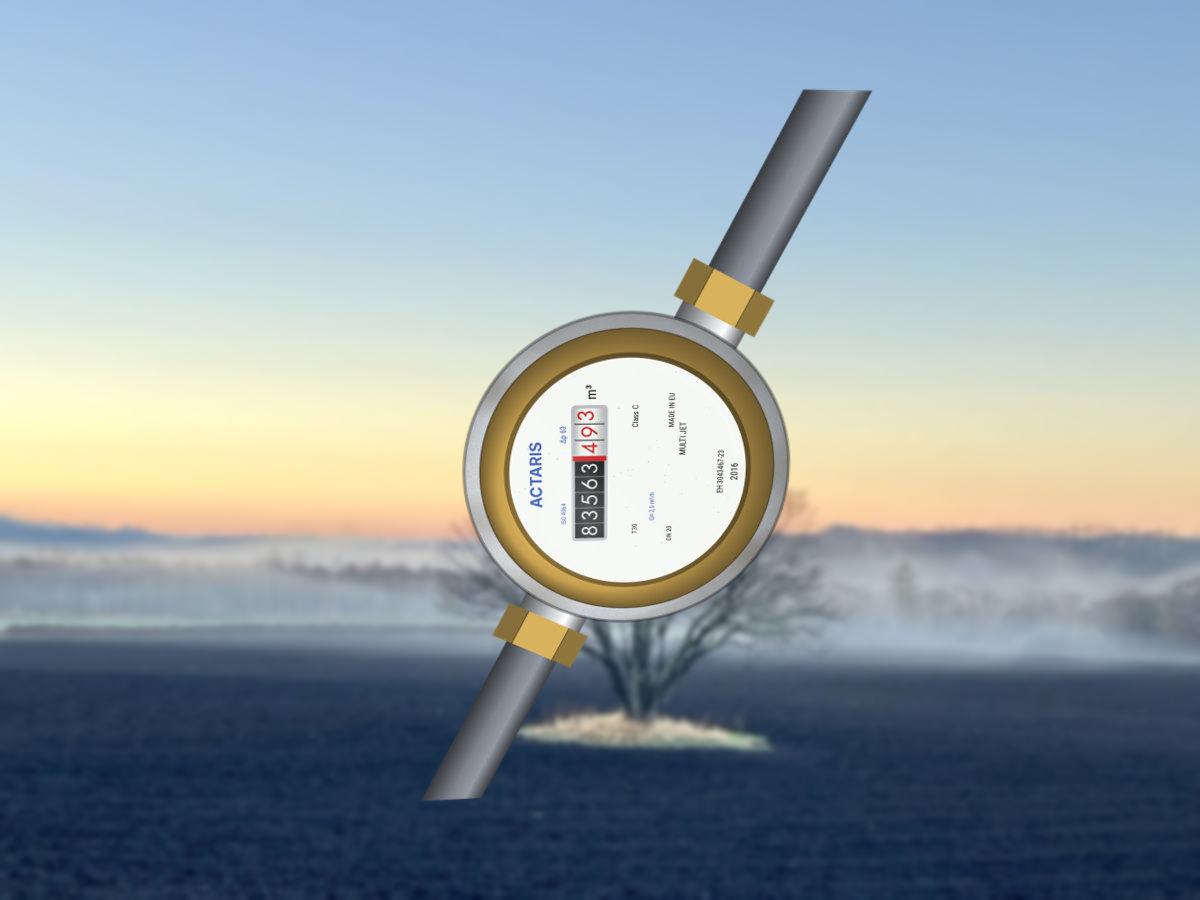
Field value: 83563.493 m³
